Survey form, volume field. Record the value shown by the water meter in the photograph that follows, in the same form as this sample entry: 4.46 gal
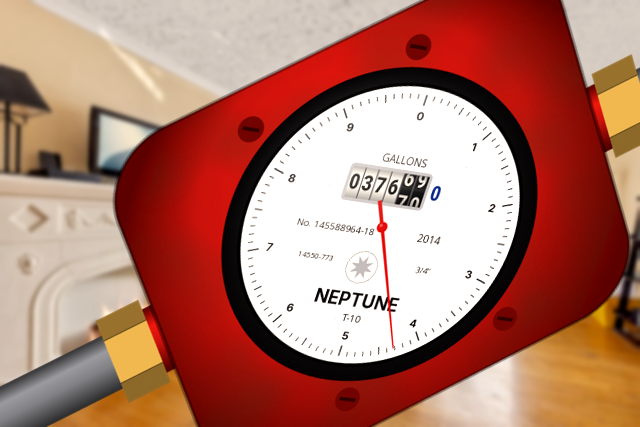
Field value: 376694.3 gal
